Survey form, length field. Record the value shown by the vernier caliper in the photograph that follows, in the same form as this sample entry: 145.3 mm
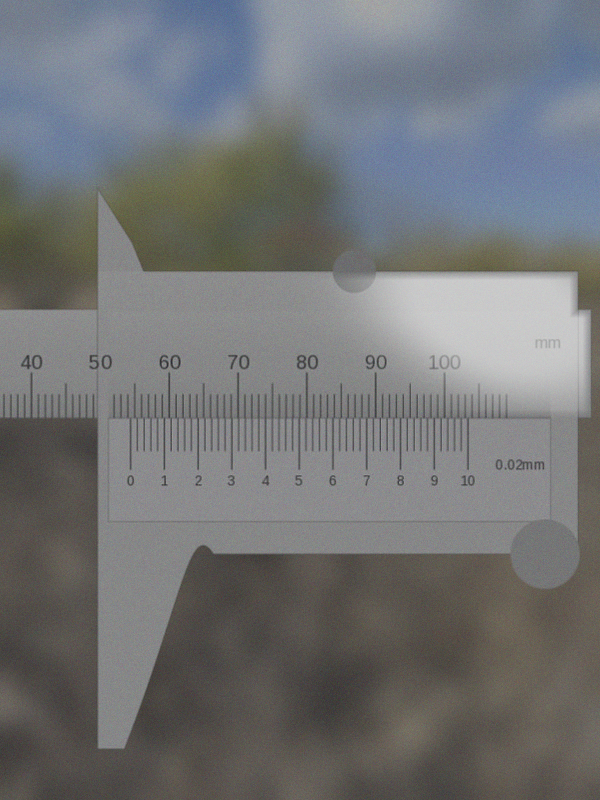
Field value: 54.4 mm
